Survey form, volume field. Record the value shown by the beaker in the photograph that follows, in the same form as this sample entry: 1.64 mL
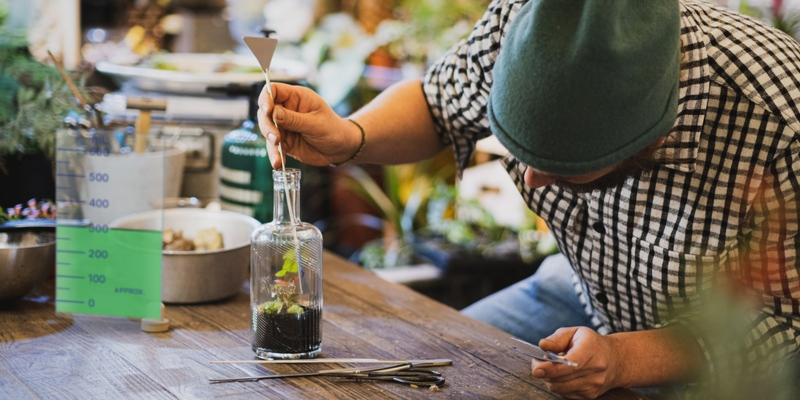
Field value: 300 mL
